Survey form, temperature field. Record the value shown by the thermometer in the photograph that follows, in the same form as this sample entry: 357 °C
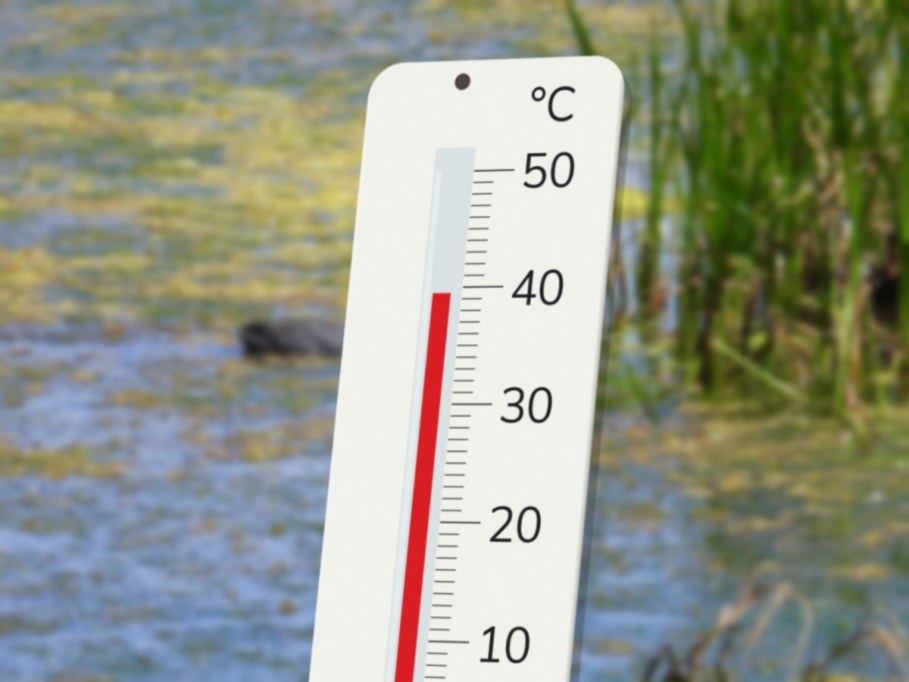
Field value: 39.5 °C
